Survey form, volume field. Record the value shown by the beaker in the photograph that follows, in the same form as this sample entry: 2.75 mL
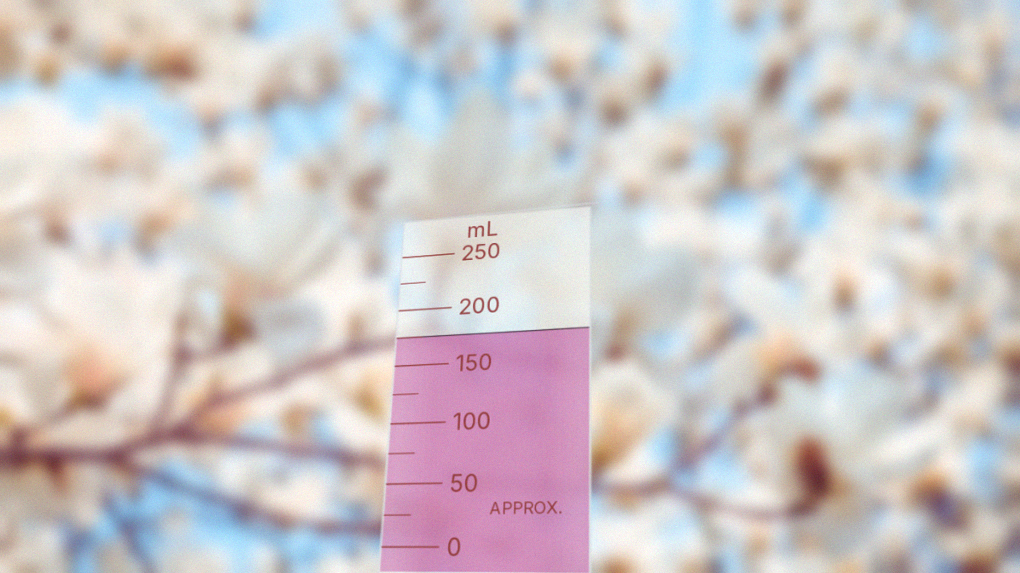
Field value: 175 mL
